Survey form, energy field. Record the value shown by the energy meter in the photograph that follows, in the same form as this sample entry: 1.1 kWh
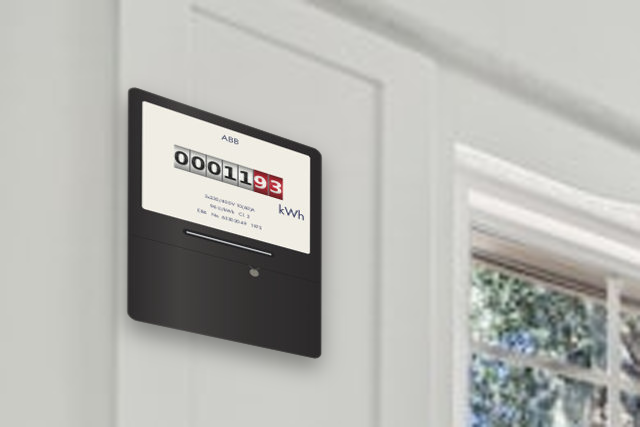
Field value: 11.93 kWh
